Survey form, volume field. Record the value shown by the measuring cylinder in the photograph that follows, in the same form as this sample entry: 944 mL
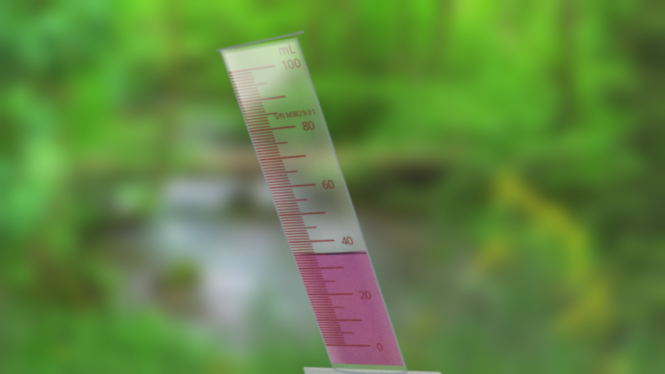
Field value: 35 mL
